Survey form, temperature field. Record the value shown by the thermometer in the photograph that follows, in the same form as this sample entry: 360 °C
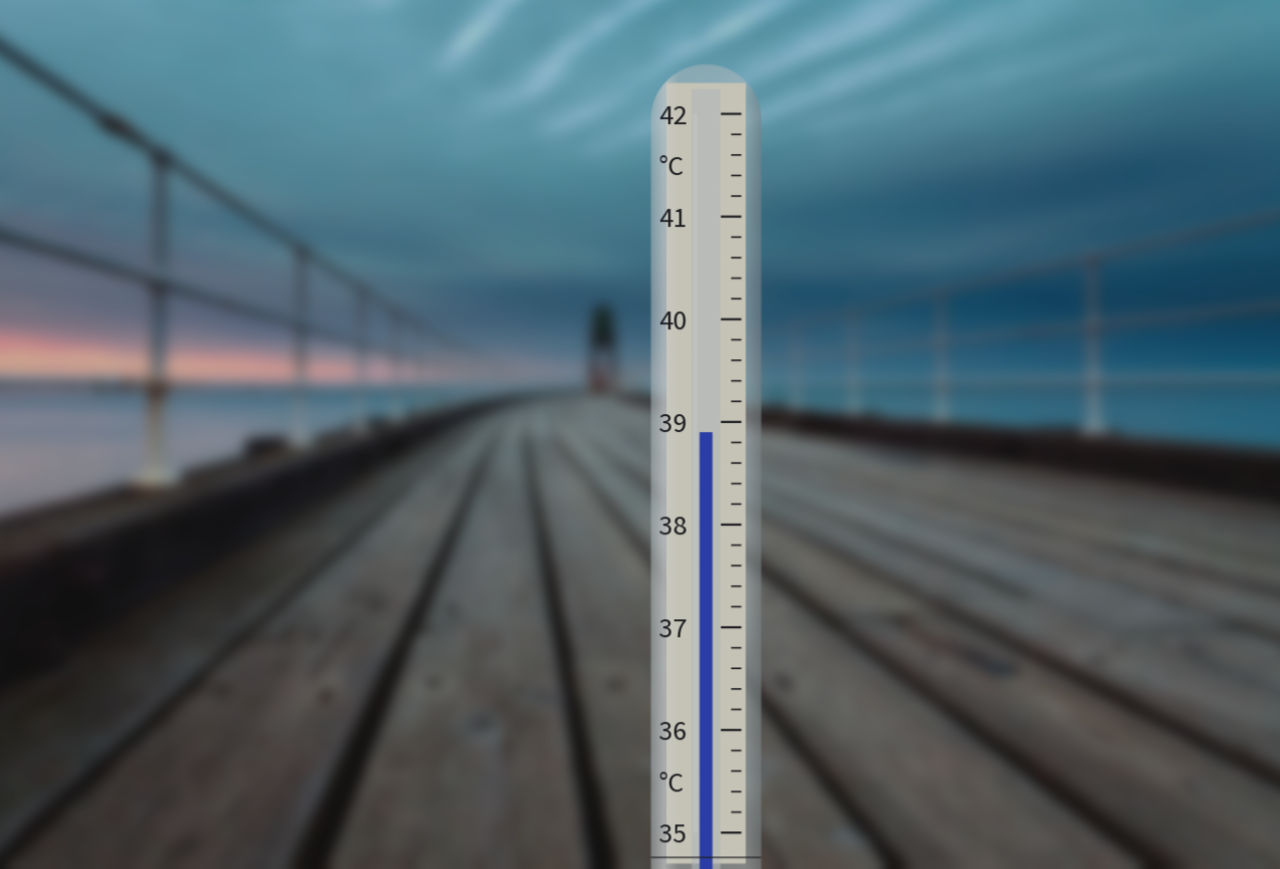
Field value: 38.9 °C
